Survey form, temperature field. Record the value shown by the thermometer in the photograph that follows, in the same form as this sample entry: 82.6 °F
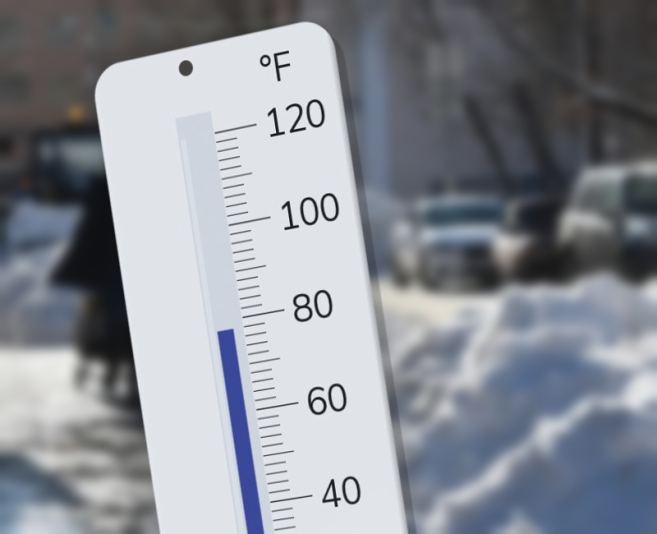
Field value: 78 °F
